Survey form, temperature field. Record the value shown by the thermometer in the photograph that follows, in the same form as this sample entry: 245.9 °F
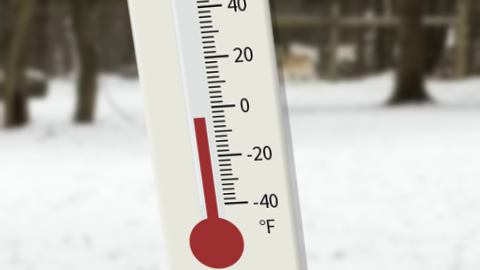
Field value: -4 °F
